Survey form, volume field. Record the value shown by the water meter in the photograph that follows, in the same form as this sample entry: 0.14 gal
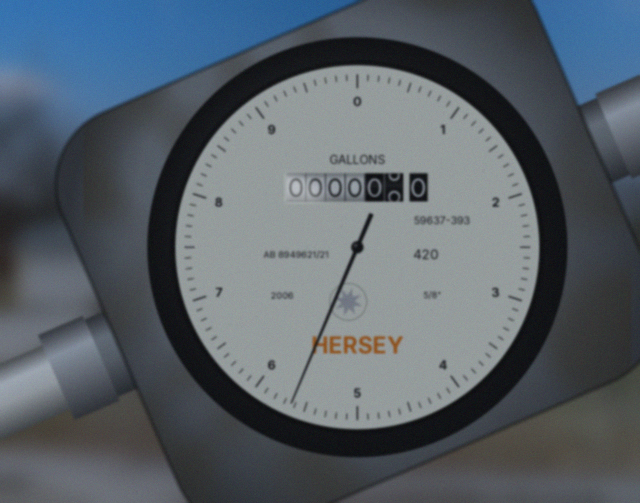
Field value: 85.6 gal
